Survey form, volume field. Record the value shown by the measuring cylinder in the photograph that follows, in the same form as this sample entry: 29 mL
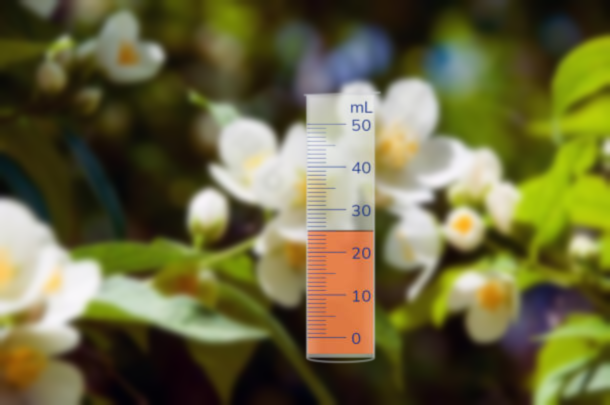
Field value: 25 mL
